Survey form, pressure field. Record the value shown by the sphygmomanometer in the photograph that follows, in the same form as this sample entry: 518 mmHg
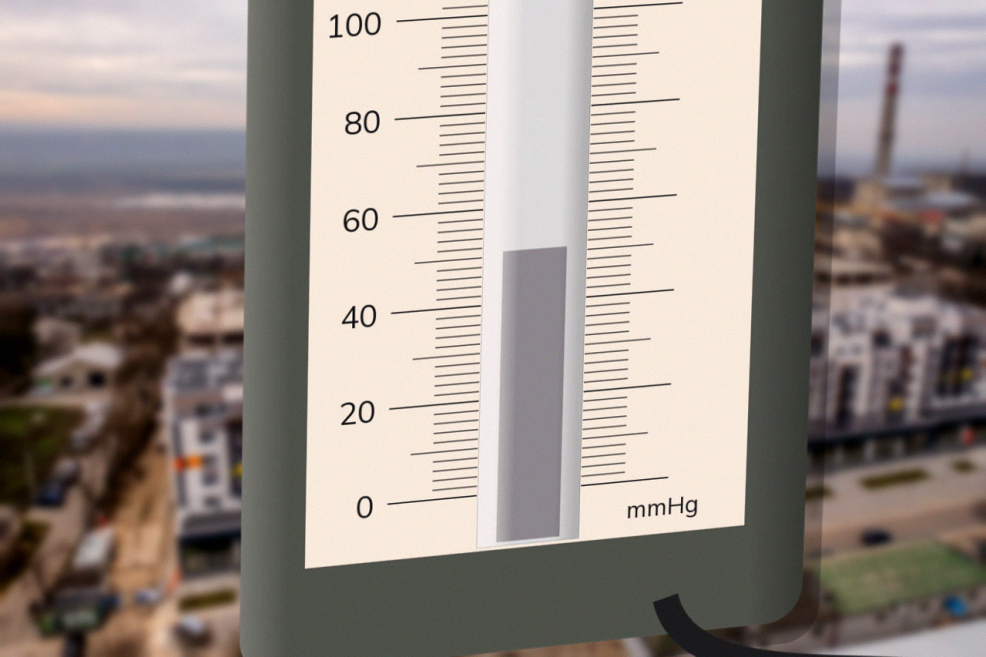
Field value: 51 mmHg
